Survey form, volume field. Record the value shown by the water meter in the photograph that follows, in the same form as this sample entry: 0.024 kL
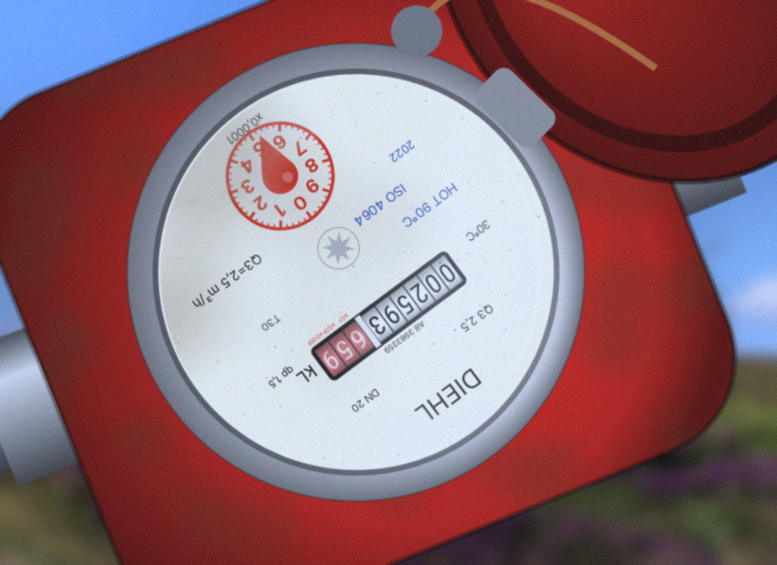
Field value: 2593.6595 kL
